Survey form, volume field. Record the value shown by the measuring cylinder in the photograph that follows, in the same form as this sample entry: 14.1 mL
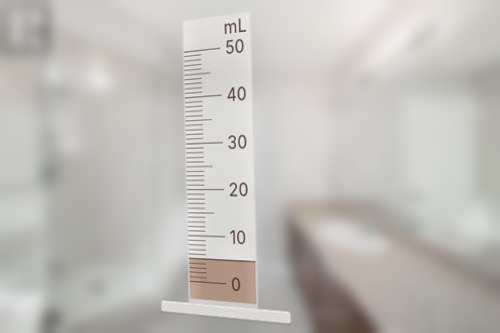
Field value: 5 mL
